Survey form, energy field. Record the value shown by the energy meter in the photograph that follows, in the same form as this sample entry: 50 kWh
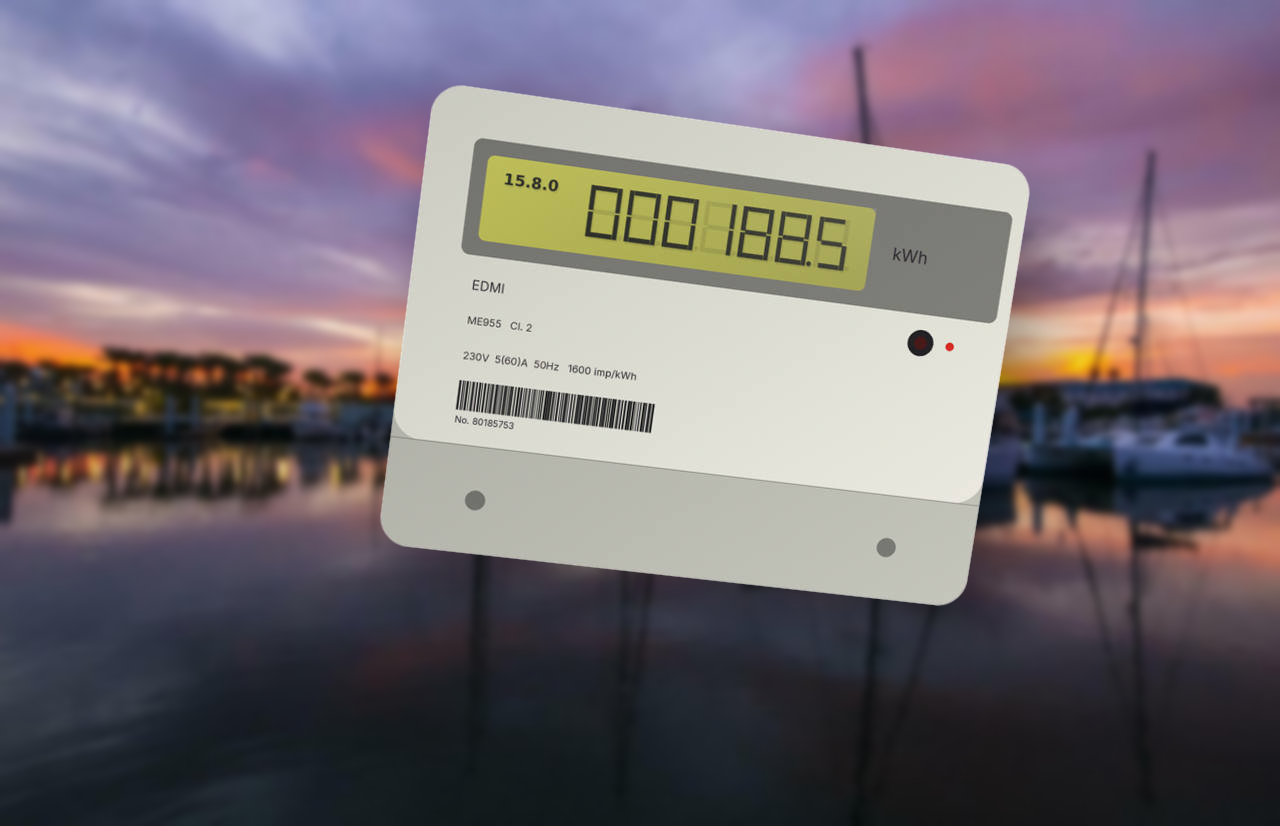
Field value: 188.5 kWh
